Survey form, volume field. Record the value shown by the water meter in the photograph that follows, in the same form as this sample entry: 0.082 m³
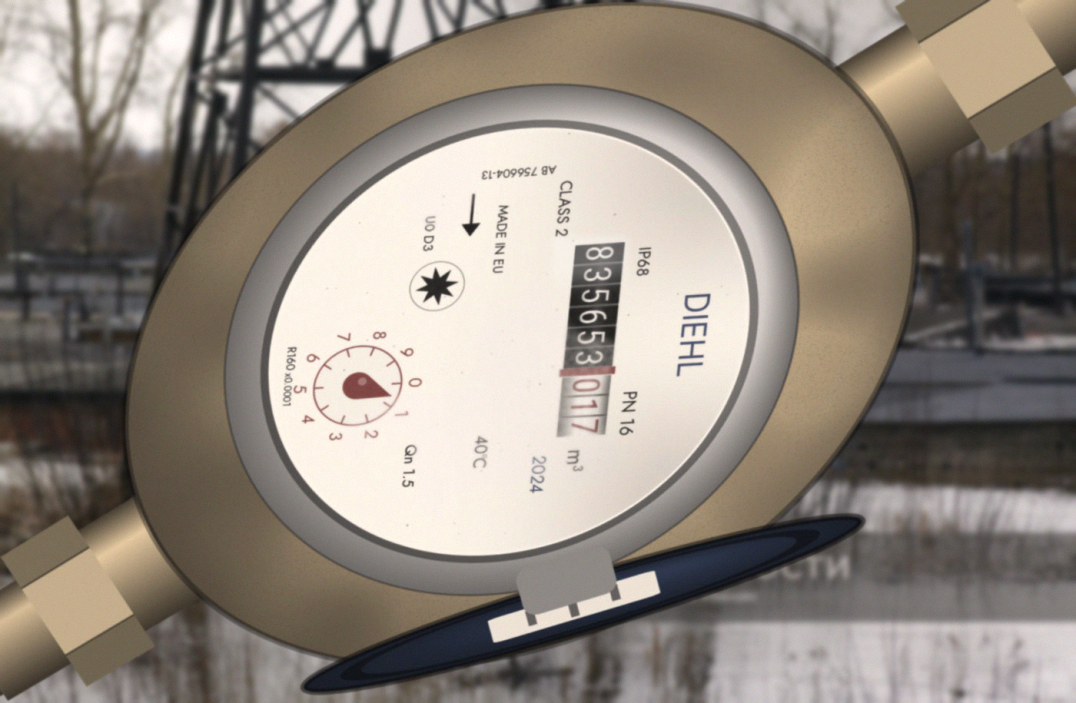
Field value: 835653.0170 m³
